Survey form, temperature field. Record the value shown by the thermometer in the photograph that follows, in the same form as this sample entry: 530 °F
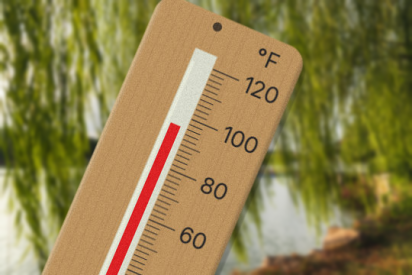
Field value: 96 °F
